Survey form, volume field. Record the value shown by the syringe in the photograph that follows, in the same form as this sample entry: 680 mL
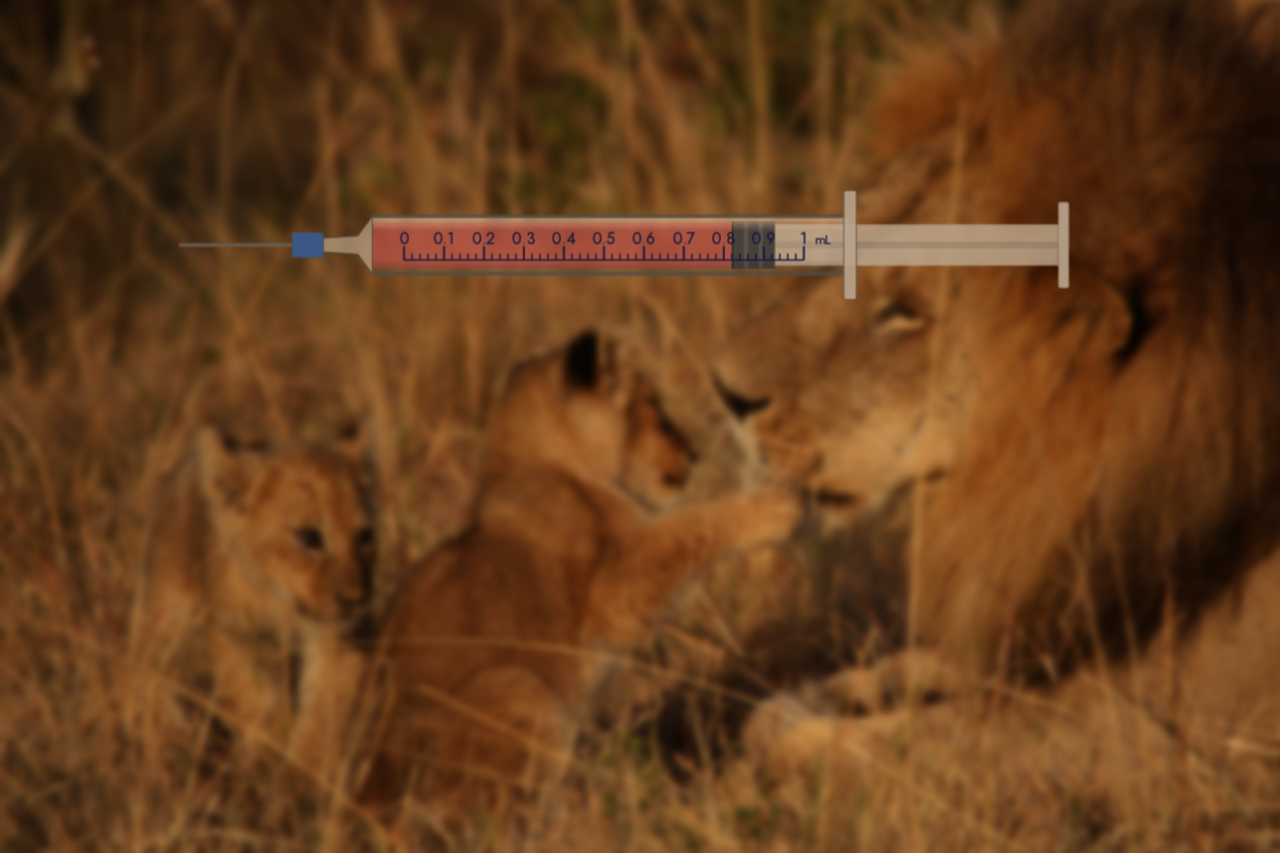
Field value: 0.82 mL
